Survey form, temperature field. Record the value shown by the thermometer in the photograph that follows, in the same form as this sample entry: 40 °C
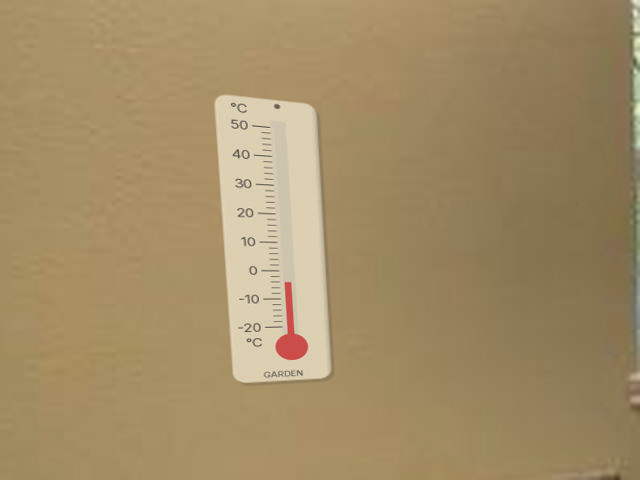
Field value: -4 °C
